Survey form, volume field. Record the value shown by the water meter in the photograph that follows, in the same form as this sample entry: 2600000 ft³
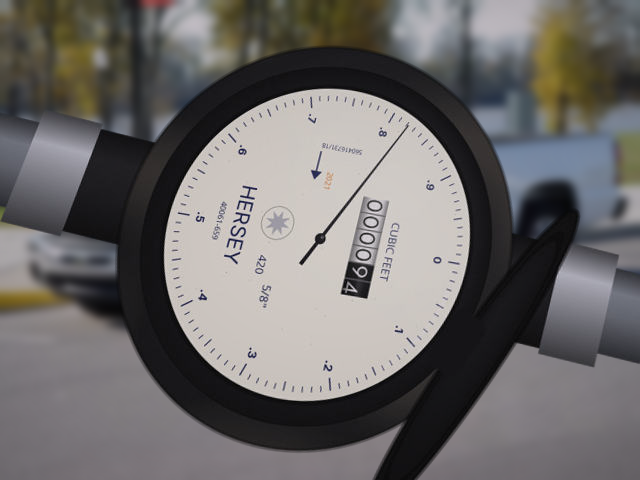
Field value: 93.82 ft³
